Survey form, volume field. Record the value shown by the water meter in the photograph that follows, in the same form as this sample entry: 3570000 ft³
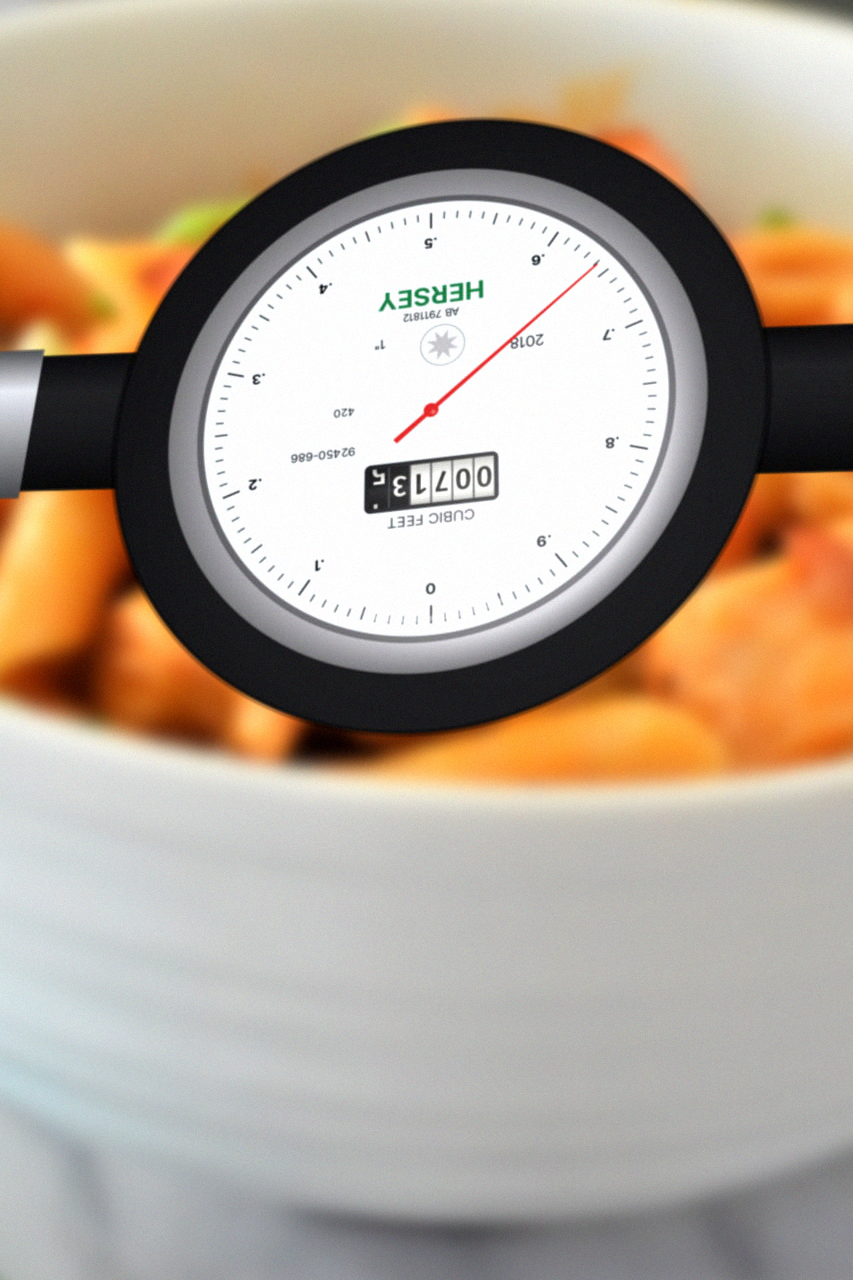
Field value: 7134.64 ft³
